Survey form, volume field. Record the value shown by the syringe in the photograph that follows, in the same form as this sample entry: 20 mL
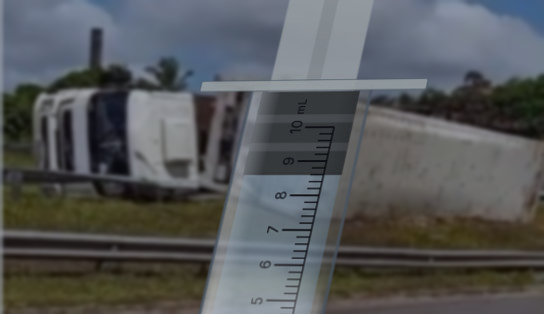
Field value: 8.6 mL
